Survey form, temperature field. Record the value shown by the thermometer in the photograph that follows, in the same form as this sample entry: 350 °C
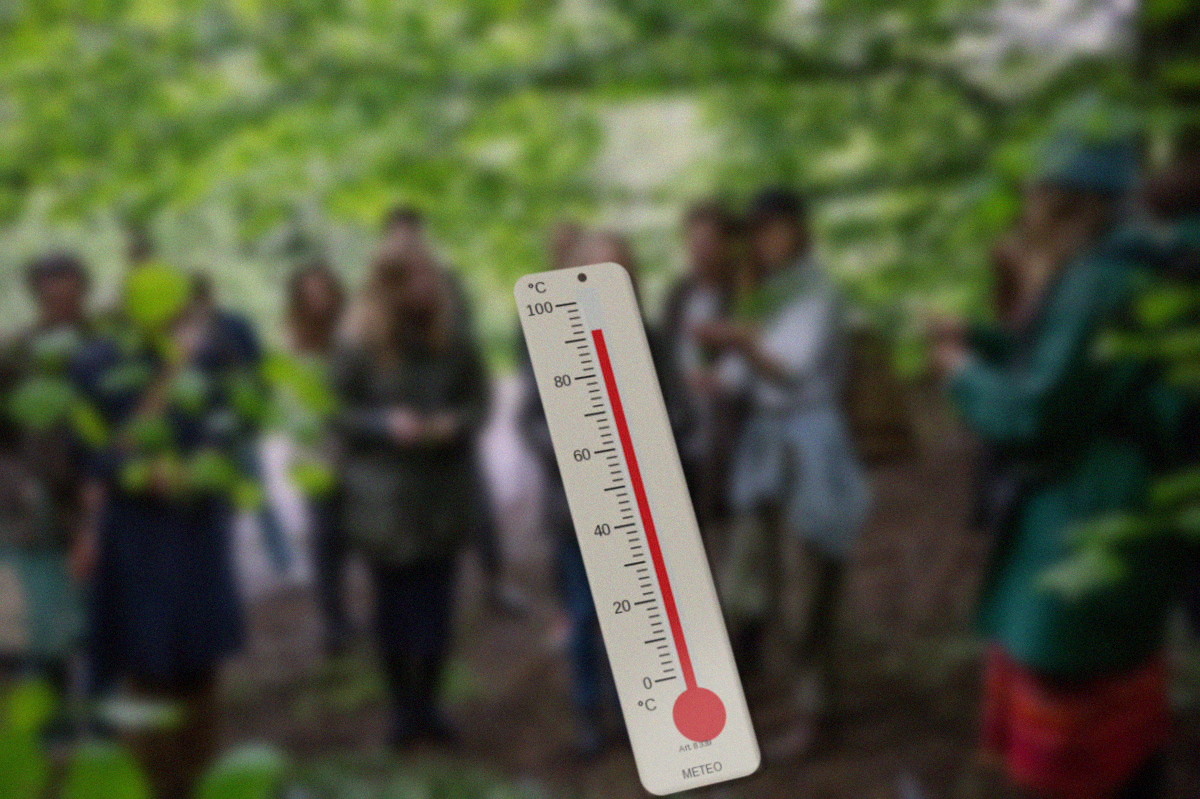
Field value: 92 °C
